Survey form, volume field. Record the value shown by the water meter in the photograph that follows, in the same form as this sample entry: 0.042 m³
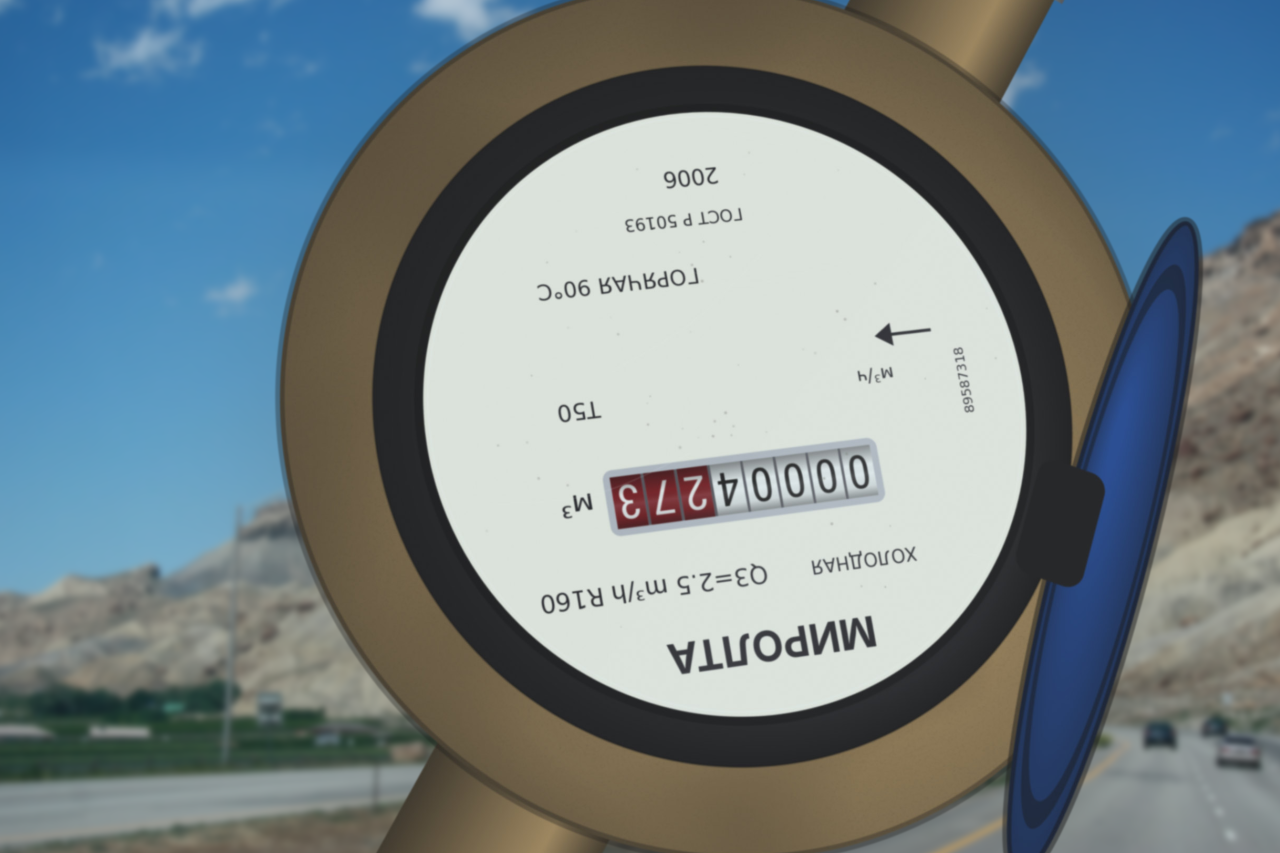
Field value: 4.273 m³
